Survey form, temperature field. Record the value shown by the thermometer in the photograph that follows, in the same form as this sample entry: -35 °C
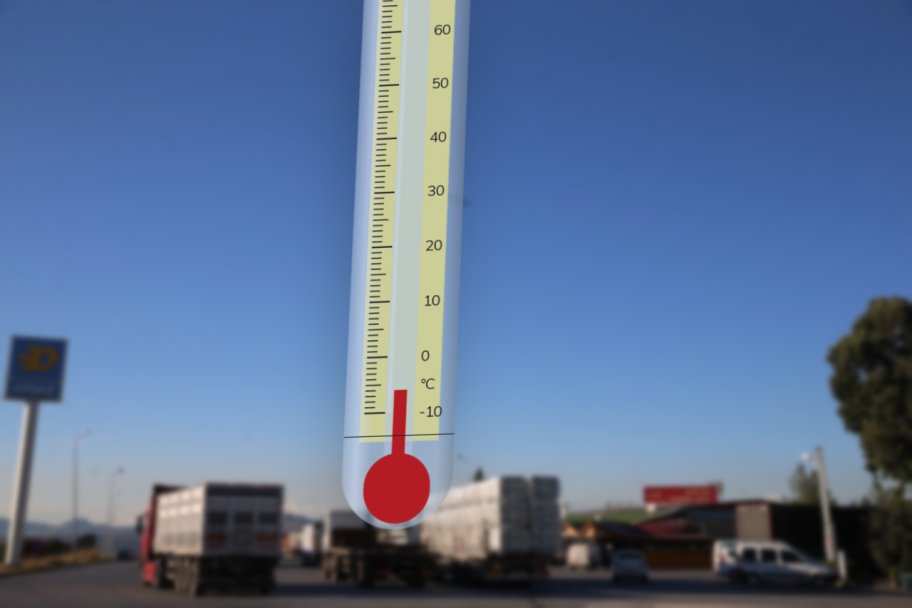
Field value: -6 °C
